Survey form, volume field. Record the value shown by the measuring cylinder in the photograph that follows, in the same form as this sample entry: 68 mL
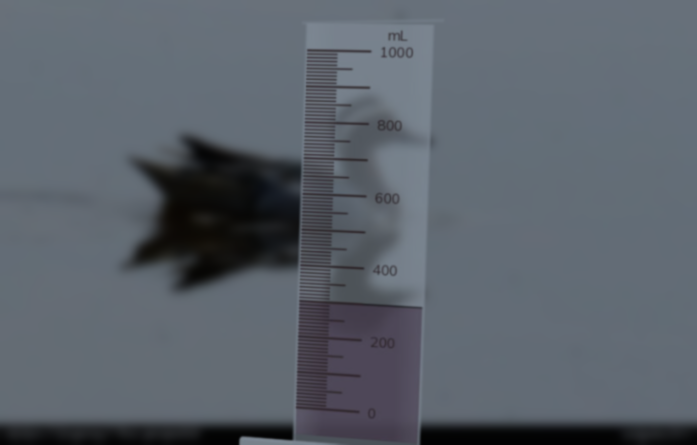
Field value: 300 mL
